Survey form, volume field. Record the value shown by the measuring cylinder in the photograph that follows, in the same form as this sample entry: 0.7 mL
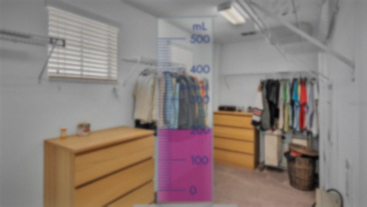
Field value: 200 mL
